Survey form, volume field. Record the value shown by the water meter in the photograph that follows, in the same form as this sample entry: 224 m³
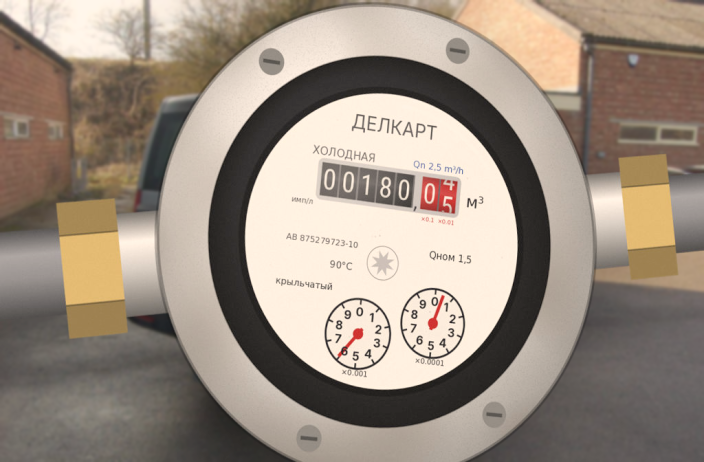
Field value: 180.0460 m³
